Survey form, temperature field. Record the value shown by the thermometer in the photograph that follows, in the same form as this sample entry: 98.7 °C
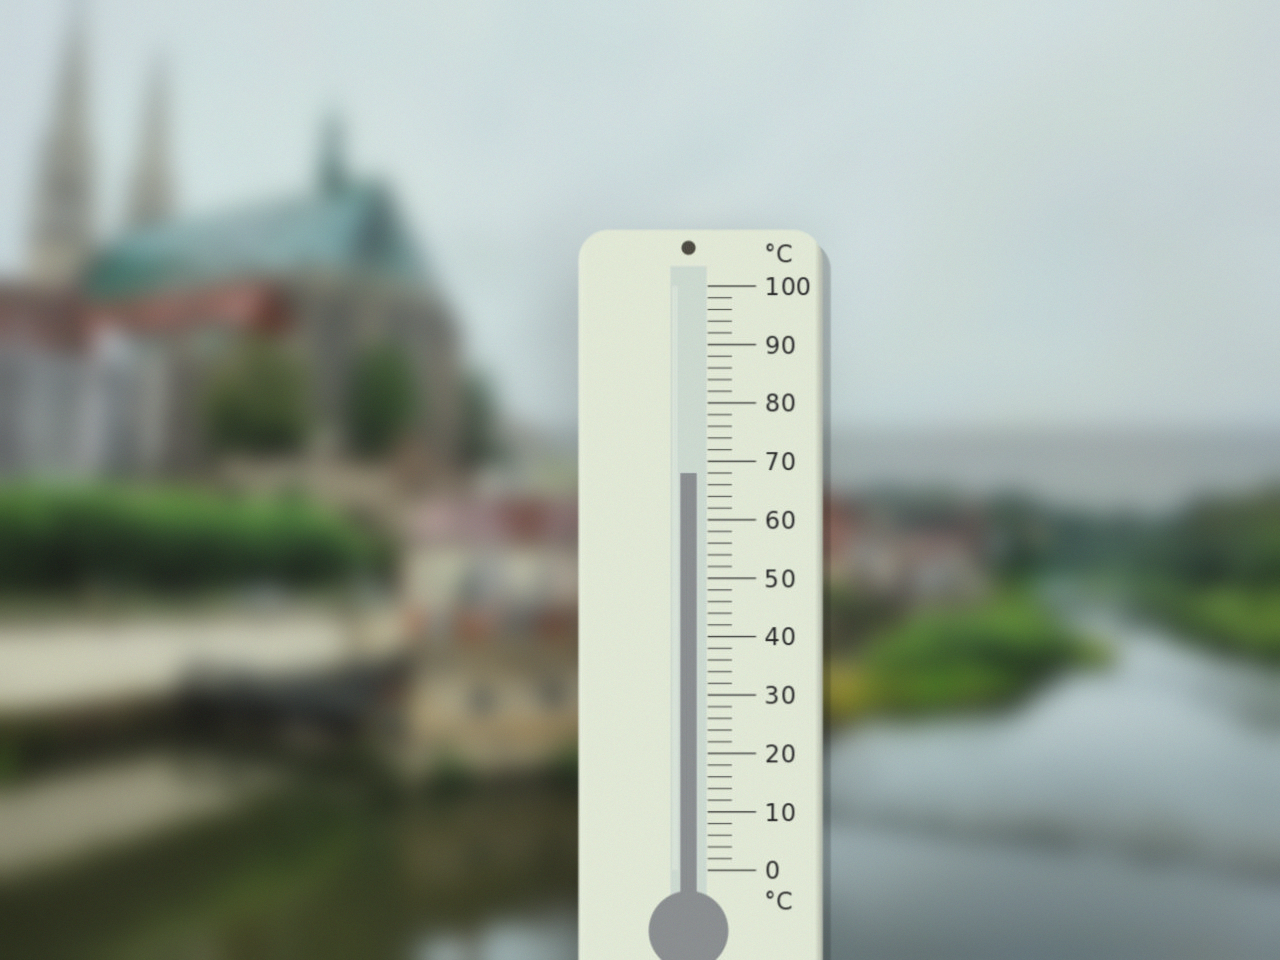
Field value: 68 °C
